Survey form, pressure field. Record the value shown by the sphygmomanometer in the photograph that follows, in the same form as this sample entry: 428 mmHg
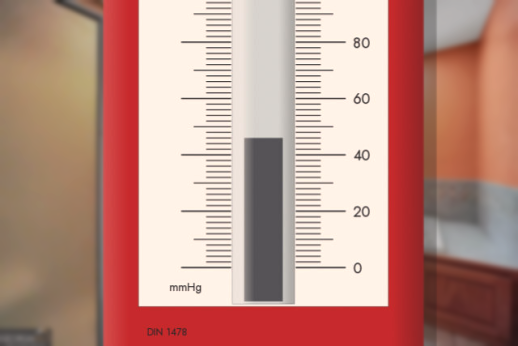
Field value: 46 mmHg
